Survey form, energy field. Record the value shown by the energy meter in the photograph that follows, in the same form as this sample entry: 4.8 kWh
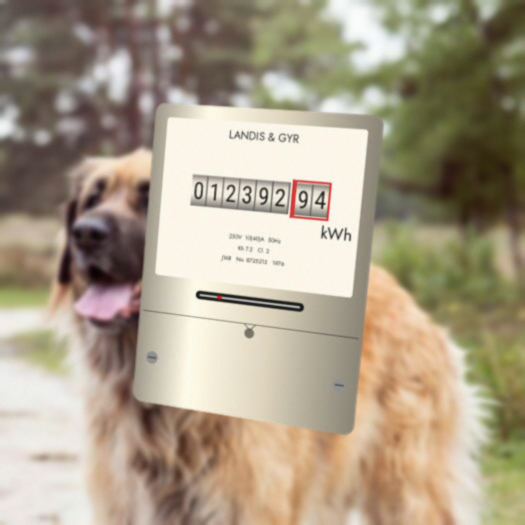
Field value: 12392.94 kWh
